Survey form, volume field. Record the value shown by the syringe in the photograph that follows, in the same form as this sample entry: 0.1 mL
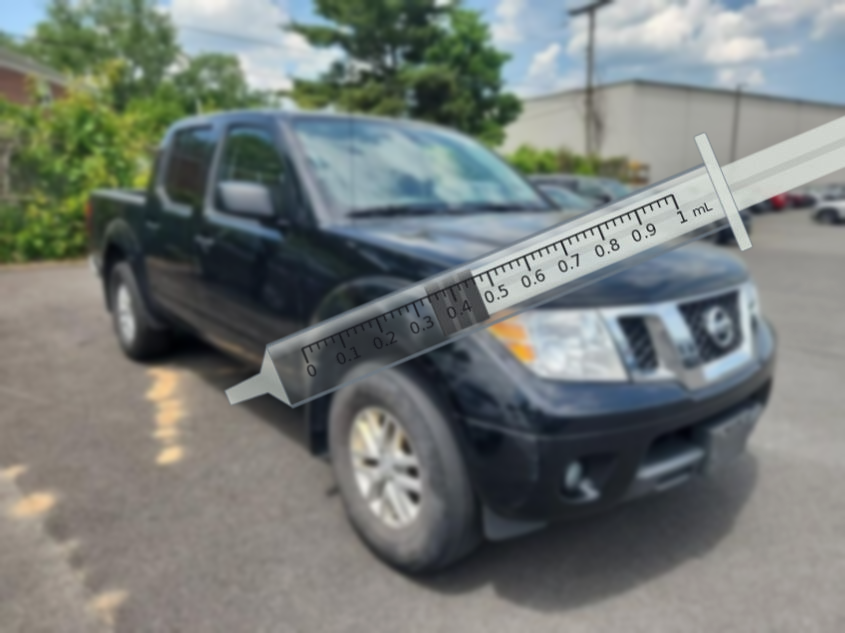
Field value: 0.34 mL
